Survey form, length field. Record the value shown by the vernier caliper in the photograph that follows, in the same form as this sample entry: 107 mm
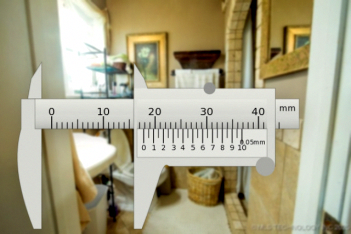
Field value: 17.8 mm
